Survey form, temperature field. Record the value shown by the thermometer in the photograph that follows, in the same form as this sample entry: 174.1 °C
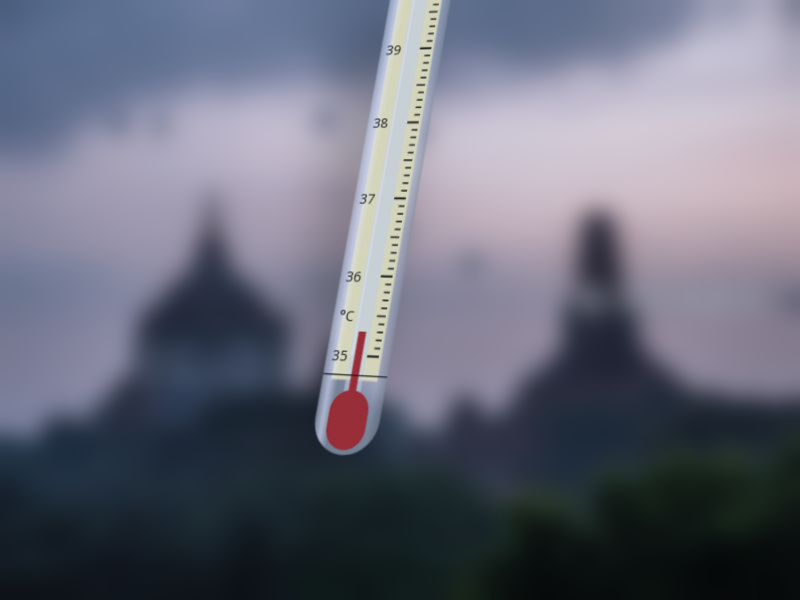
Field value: 35.3 °C
